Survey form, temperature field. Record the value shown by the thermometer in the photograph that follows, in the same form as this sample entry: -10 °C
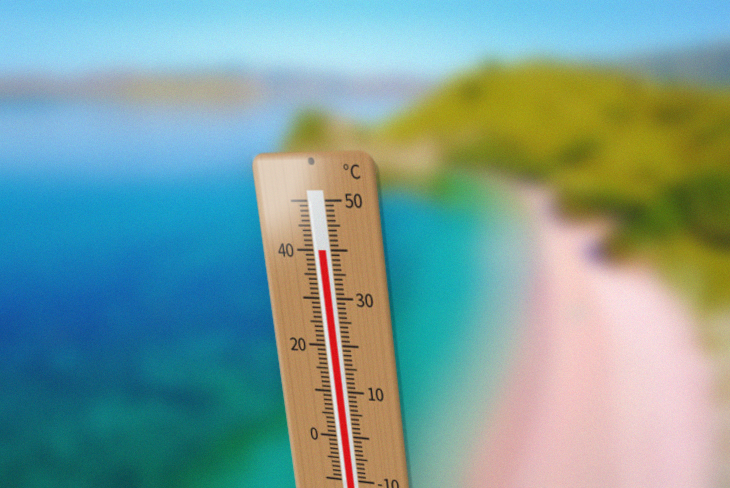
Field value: 40 °C
